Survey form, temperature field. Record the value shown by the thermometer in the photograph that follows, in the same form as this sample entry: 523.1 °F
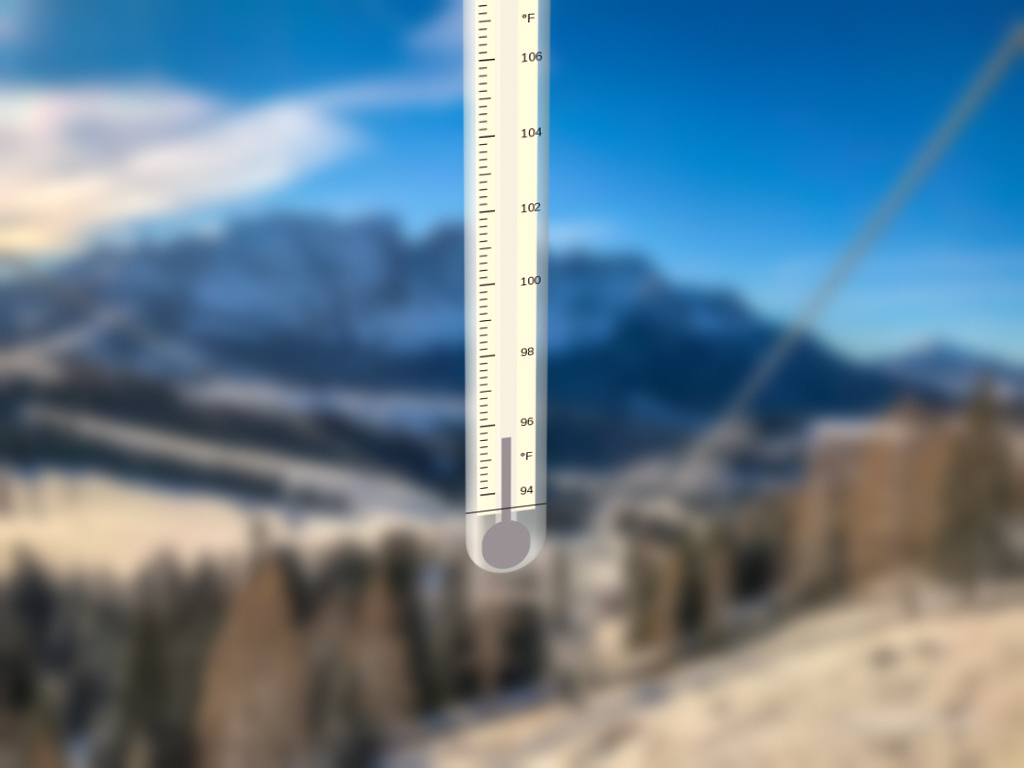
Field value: 95.6 °F
